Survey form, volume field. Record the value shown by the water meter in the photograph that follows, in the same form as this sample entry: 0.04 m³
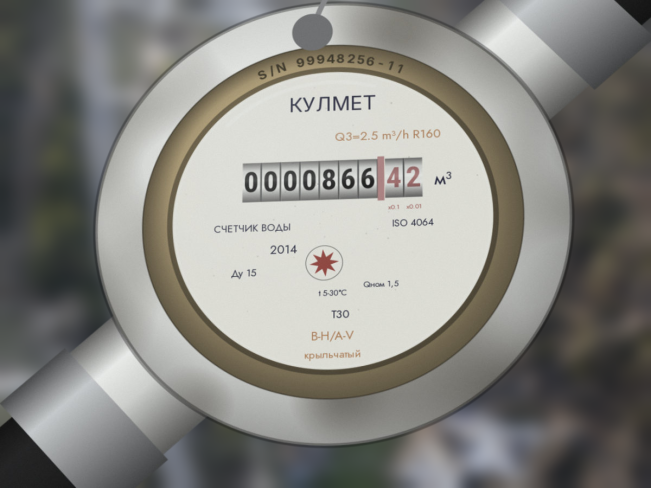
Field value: 866.42 m³
